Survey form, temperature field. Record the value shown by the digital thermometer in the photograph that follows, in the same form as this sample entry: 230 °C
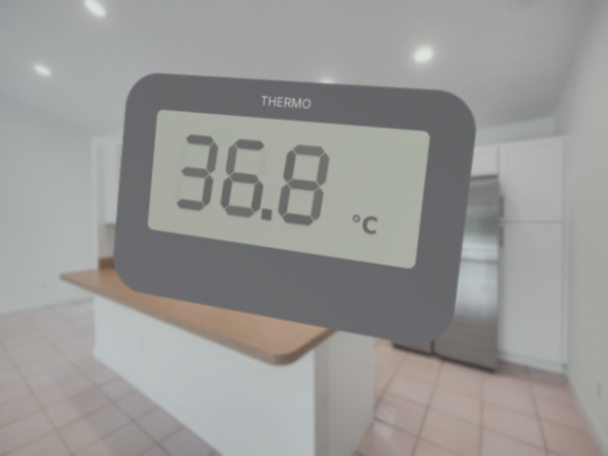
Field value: 36.8 °C
